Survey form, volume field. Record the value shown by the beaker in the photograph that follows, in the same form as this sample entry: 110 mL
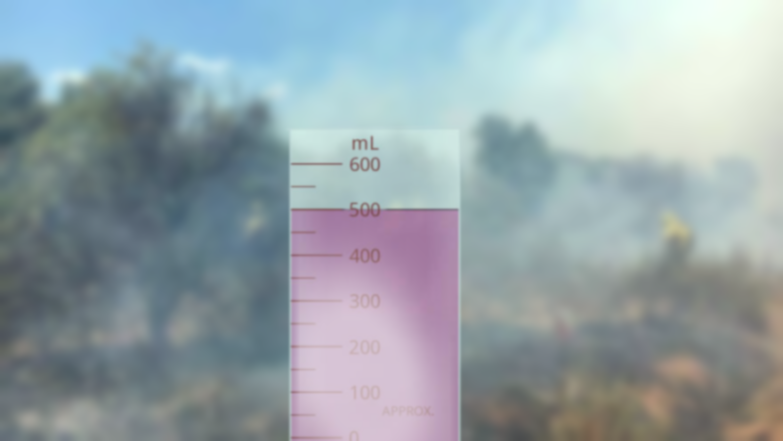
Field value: 500 mL
